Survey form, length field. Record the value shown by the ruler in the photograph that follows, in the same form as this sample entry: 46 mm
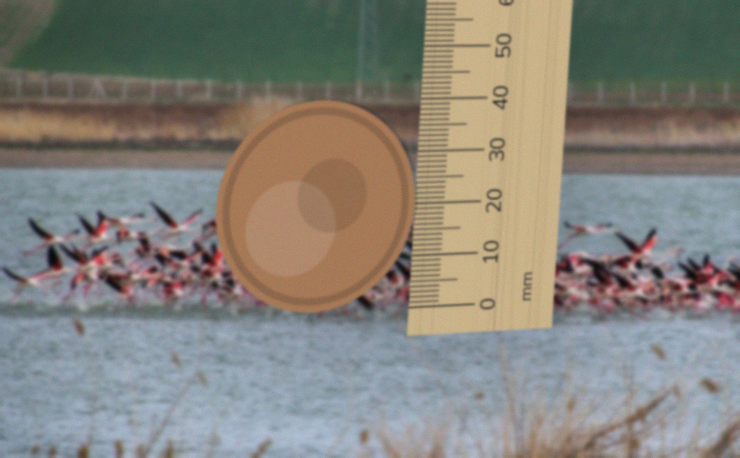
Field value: 40 mm
